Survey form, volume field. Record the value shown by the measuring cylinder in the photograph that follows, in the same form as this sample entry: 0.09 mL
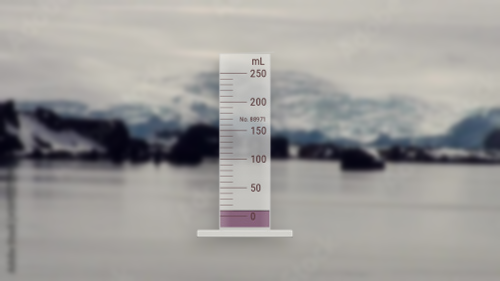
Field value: 10 mL
